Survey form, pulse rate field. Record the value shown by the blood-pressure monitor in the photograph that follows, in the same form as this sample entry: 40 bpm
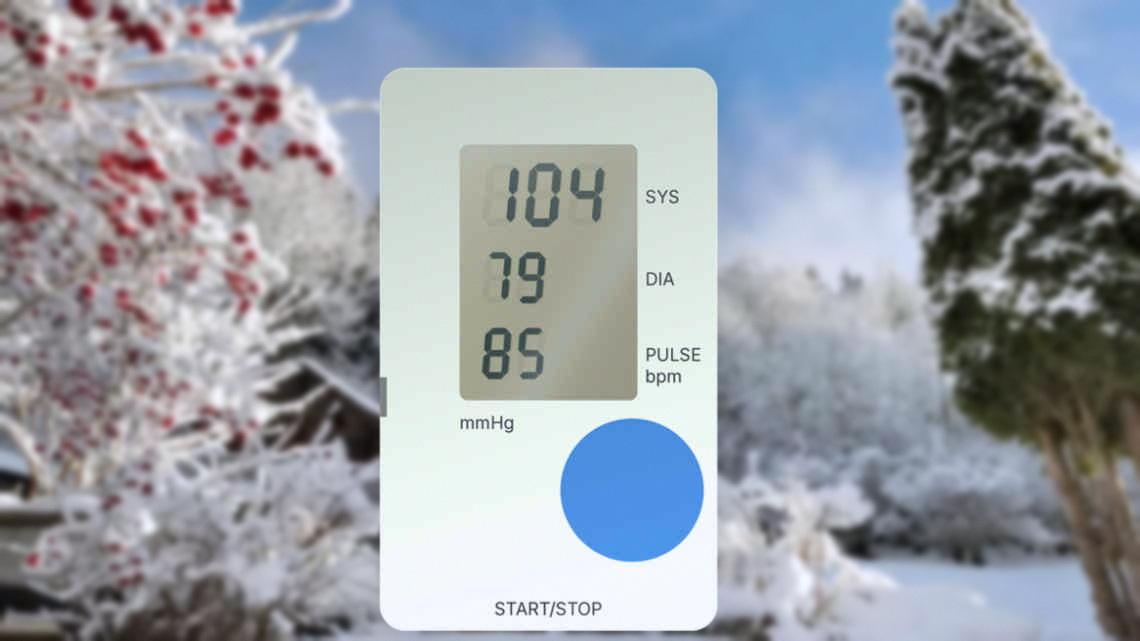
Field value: 85 bpm
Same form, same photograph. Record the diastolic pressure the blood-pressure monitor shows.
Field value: 79 mmHg
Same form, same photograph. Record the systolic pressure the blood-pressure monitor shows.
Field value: 104 mmHg
